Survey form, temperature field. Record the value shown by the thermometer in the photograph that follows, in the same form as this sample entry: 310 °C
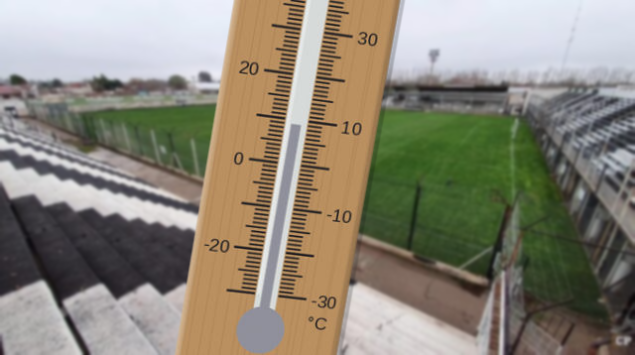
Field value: 9 °C
